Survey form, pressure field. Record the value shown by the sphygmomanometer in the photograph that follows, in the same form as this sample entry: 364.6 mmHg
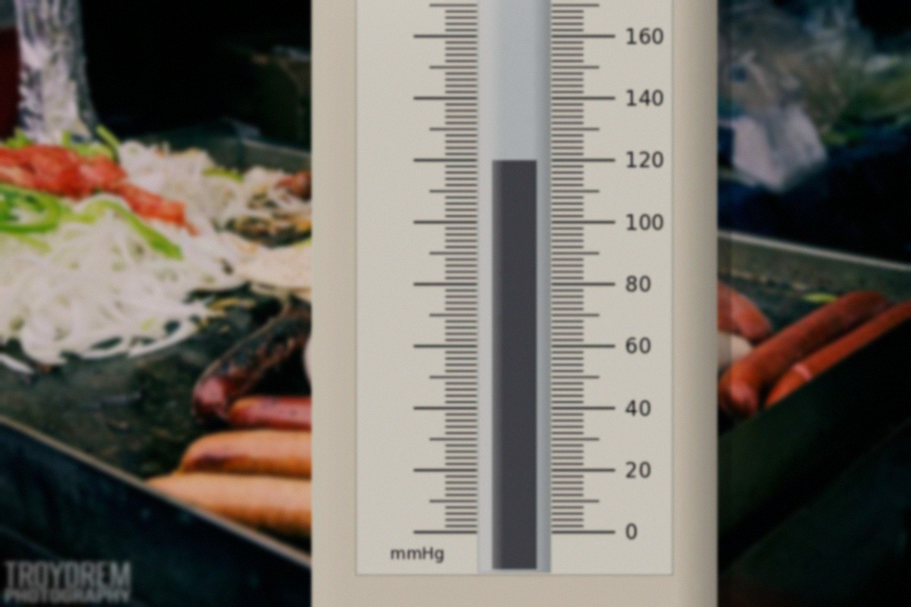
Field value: 120 mmHg
